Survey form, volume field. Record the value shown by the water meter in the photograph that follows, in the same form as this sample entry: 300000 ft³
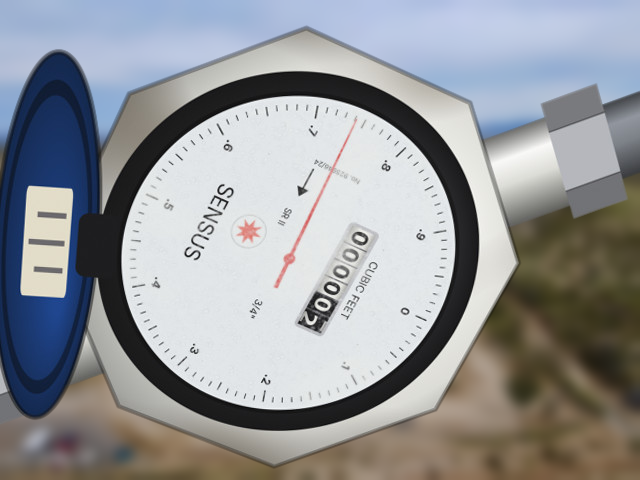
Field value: 1.74 ft³
